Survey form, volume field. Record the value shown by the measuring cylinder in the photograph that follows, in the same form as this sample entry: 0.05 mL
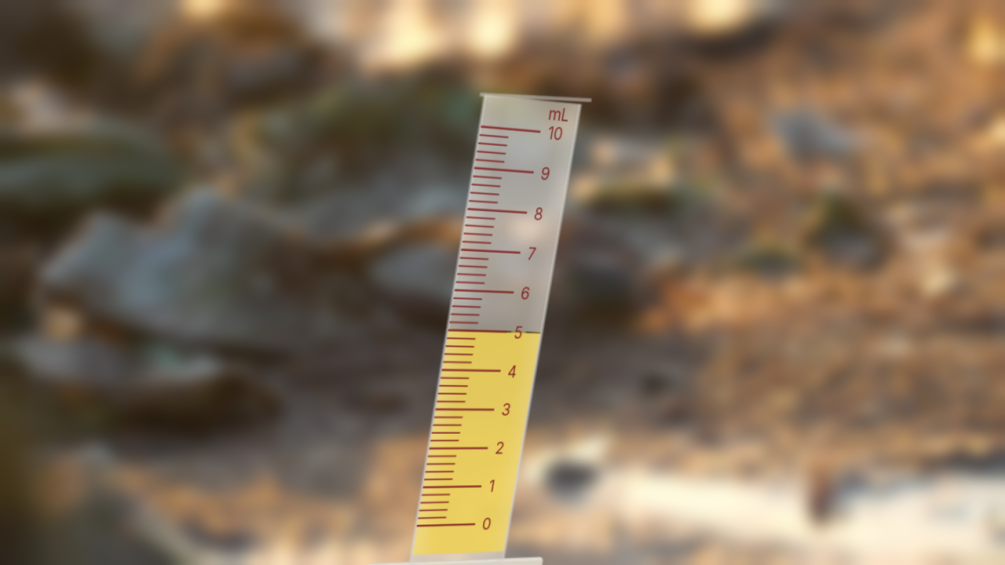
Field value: 5 mL
